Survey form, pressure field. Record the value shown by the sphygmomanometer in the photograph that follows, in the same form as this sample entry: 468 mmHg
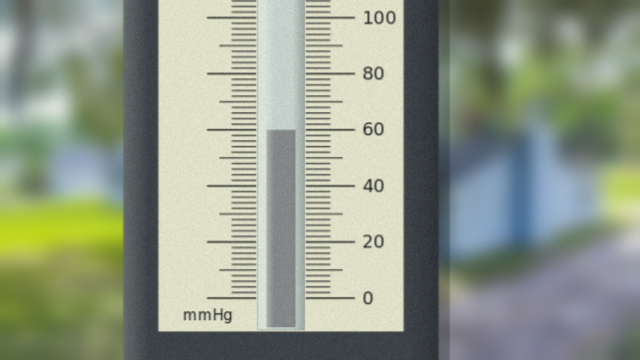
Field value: 60 mmHg
